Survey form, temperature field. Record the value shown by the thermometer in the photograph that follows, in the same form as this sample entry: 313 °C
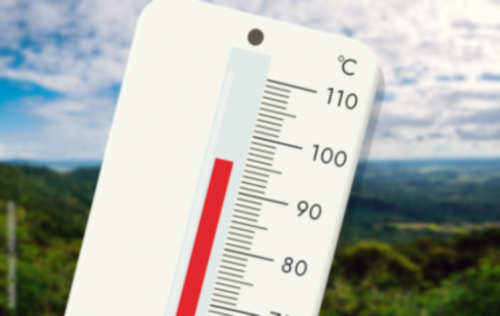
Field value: 95 °C
